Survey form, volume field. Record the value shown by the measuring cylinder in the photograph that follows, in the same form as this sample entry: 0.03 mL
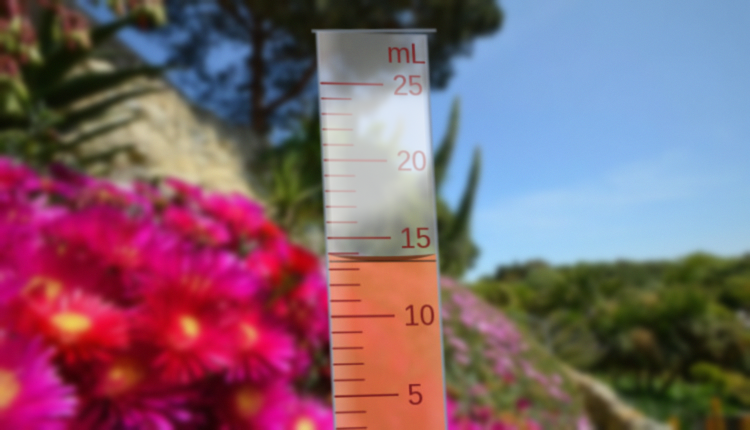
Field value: 13.5 mL
